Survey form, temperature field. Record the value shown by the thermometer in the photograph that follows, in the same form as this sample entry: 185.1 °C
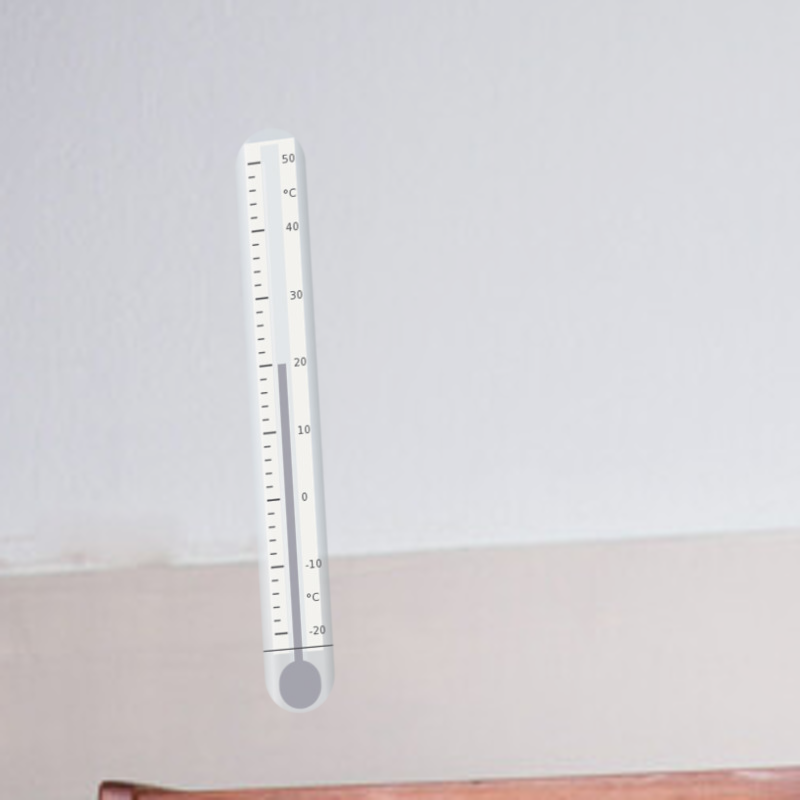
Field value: 20 °C
